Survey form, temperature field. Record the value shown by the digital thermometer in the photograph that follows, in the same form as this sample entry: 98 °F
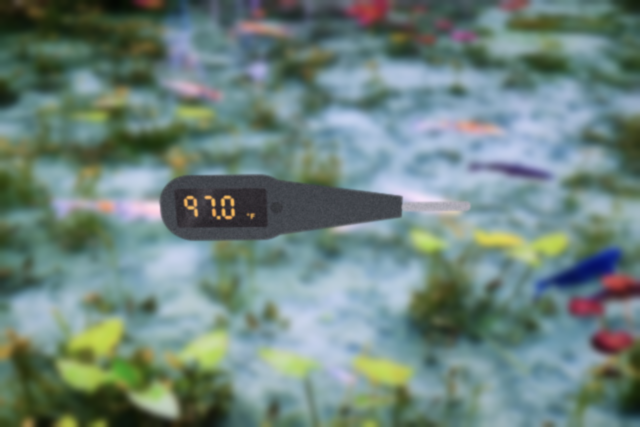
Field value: 97.0 °F
